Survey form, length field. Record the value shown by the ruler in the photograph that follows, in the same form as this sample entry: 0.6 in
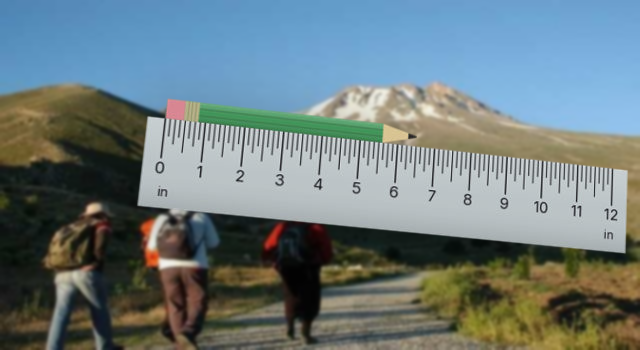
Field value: 6.5 in
